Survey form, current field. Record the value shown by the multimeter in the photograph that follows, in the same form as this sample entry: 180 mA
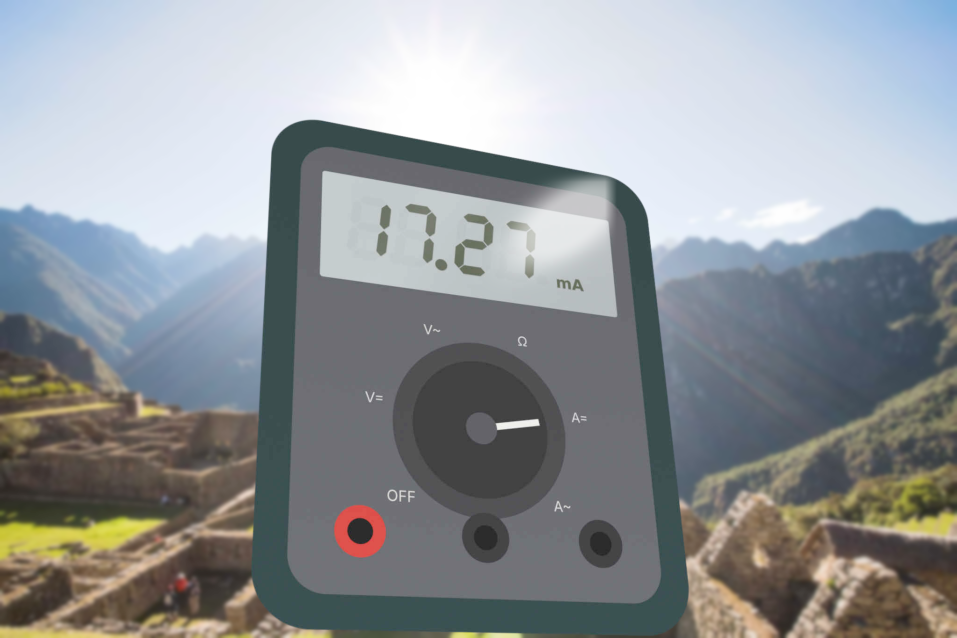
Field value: 17.27 mA
